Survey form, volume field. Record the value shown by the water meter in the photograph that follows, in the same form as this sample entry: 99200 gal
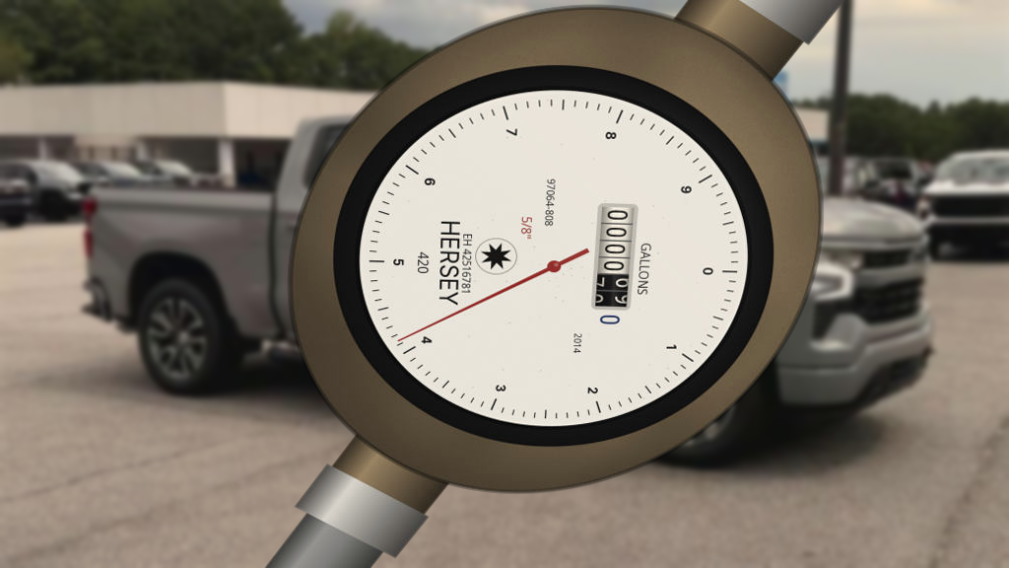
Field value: 694.1 gal
